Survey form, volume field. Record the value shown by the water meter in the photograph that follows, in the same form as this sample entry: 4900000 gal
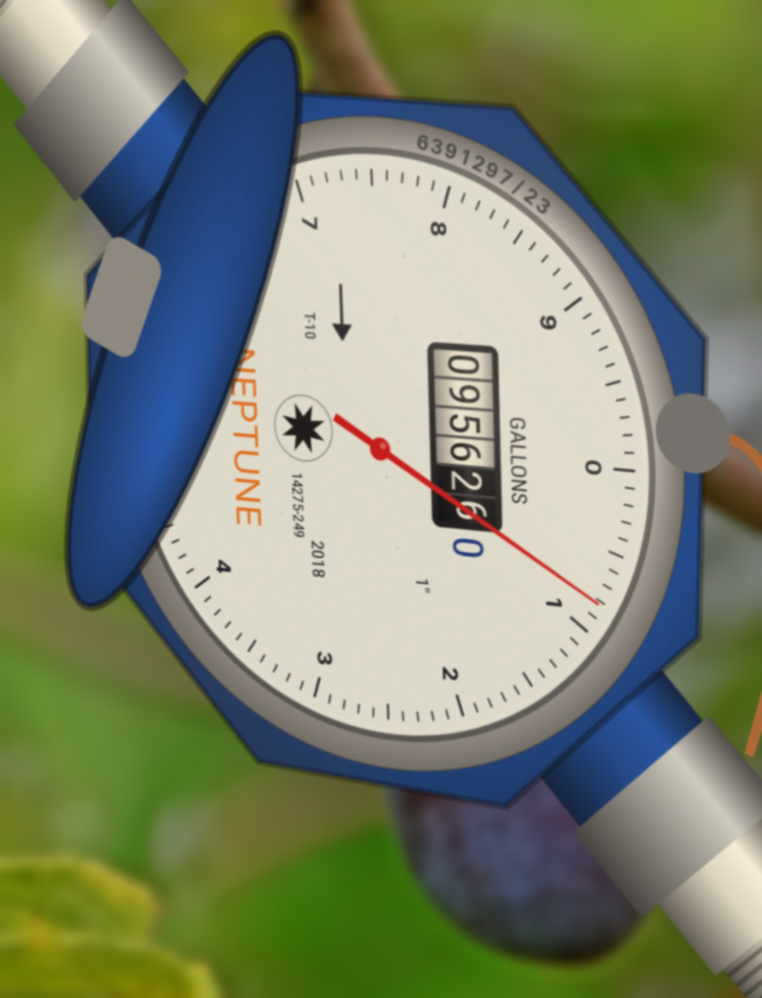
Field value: 956260.8 gal
